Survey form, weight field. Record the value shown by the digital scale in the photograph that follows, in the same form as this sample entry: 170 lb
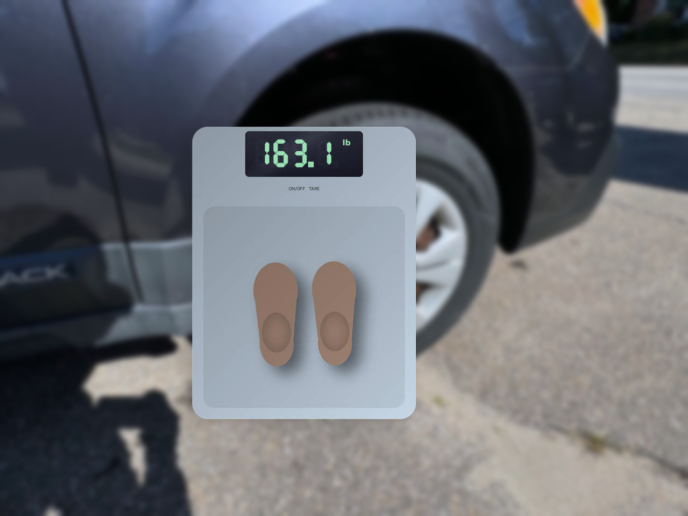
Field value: 163.1 lb
